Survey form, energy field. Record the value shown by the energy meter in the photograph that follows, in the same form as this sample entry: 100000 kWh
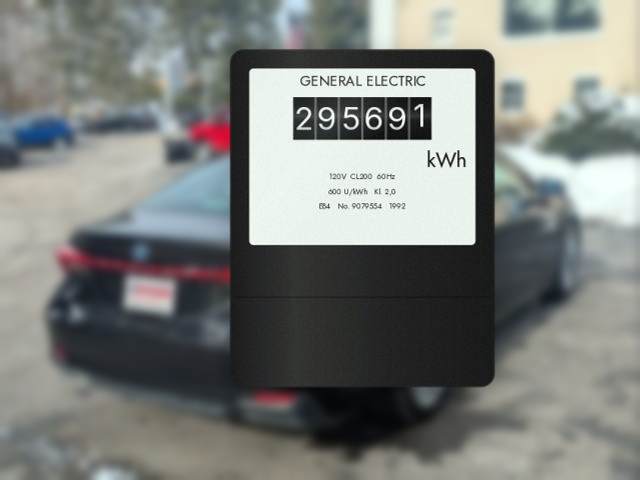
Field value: 295691 kWh
